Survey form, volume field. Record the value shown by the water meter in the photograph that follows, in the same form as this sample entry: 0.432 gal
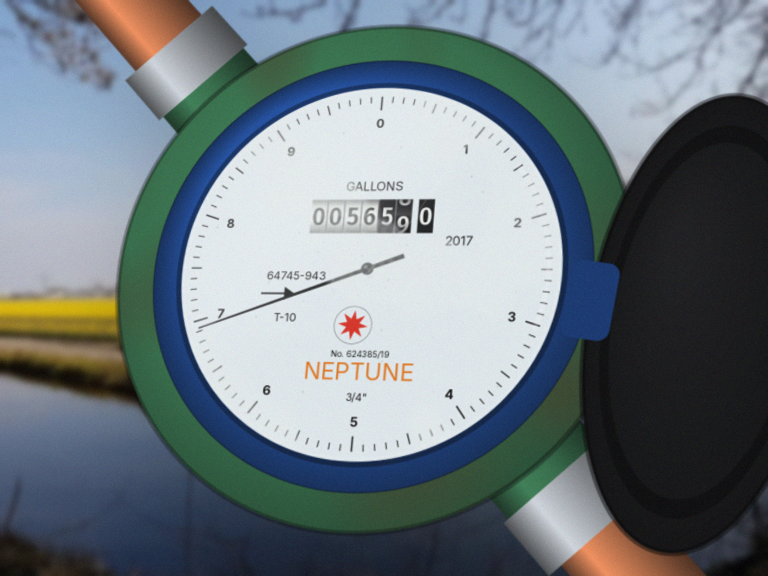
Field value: 56586.9 gal
